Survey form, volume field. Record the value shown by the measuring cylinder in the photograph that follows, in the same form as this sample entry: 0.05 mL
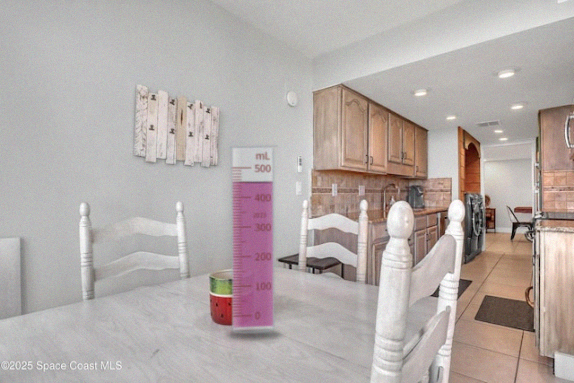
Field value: 450 mL
